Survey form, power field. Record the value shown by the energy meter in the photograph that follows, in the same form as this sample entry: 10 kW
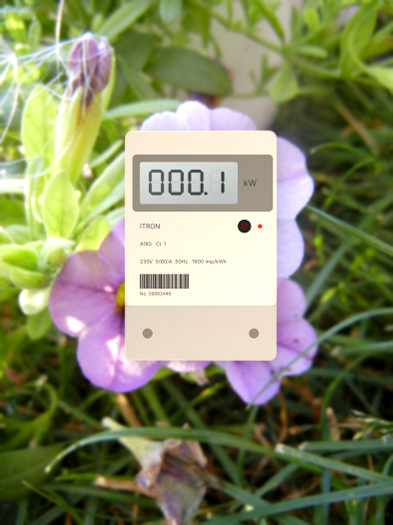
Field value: 0.1 kW
